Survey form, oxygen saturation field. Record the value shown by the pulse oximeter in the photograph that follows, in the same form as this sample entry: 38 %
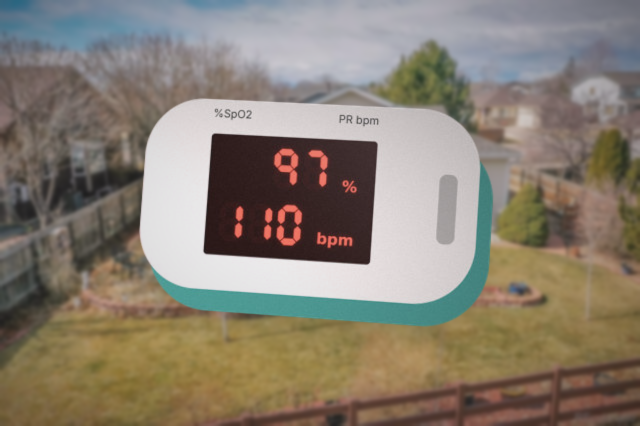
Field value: 97 %
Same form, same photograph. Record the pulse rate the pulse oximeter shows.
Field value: 110 bpm
